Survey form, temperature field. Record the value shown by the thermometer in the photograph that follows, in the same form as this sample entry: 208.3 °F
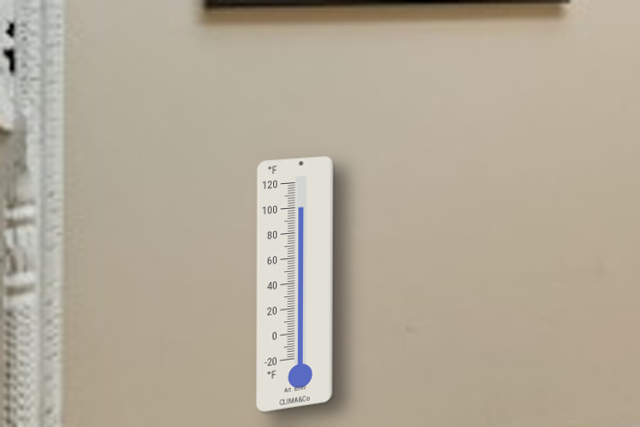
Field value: 100 °F
